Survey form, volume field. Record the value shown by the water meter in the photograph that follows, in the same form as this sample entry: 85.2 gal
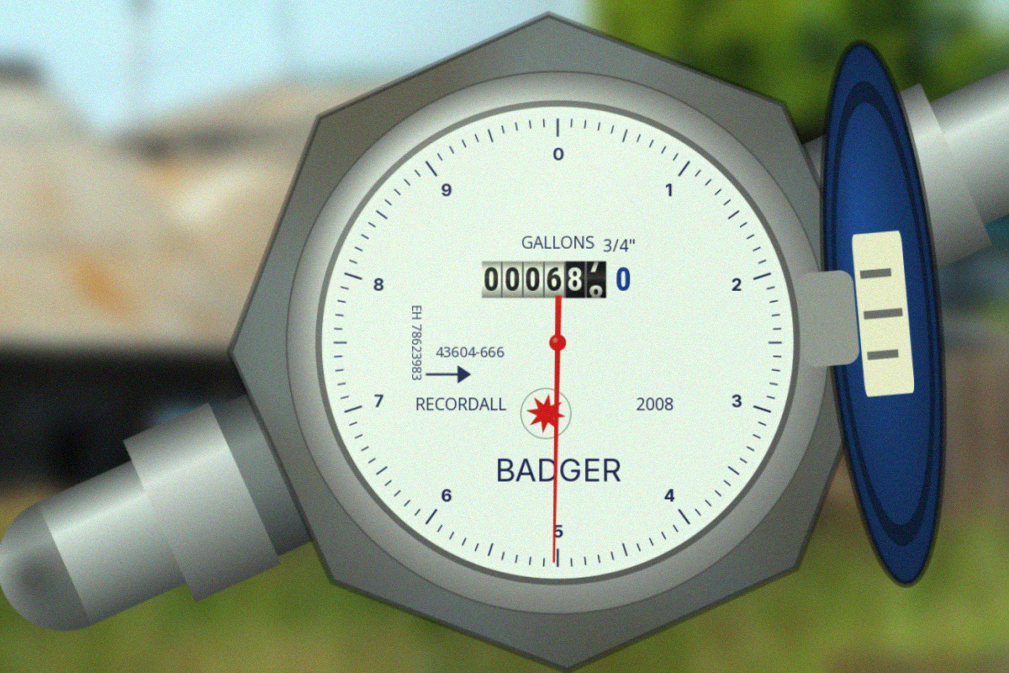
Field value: 6875.0 gal
